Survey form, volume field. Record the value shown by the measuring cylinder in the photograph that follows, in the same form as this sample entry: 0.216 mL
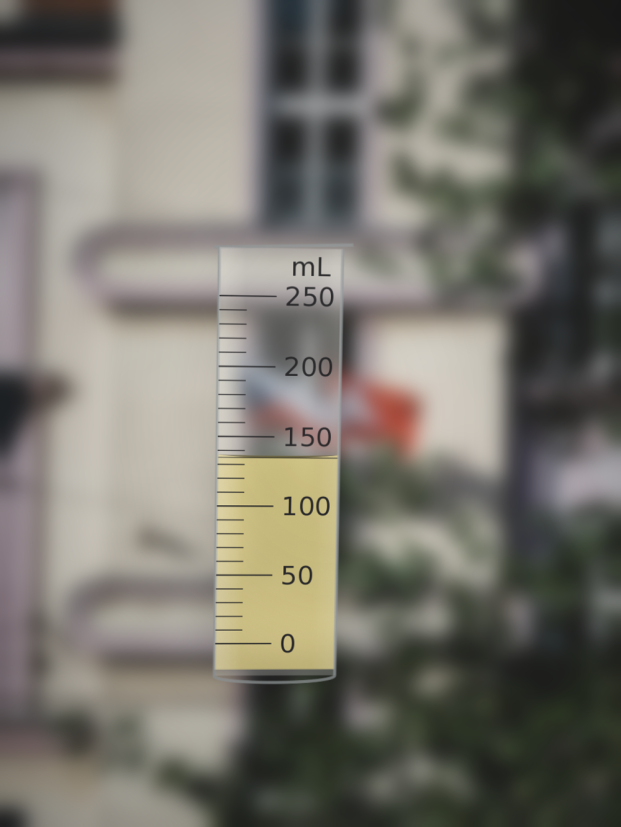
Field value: 135 mL
